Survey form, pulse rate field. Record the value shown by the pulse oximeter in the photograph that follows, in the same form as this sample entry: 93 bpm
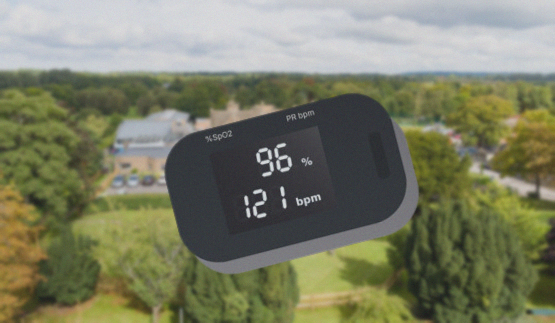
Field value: 121 bpm
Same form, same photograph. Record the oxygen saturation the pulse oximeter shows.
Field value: 96 %
